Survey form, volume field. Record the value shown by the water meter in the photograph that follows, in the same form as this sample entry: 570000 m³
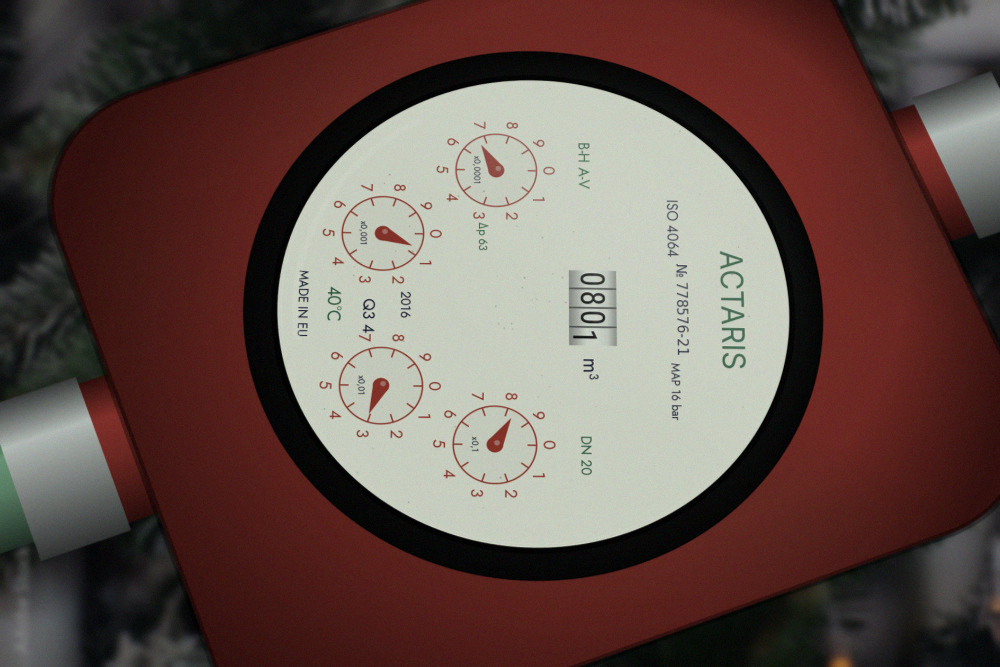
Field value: 800.8306 m³
